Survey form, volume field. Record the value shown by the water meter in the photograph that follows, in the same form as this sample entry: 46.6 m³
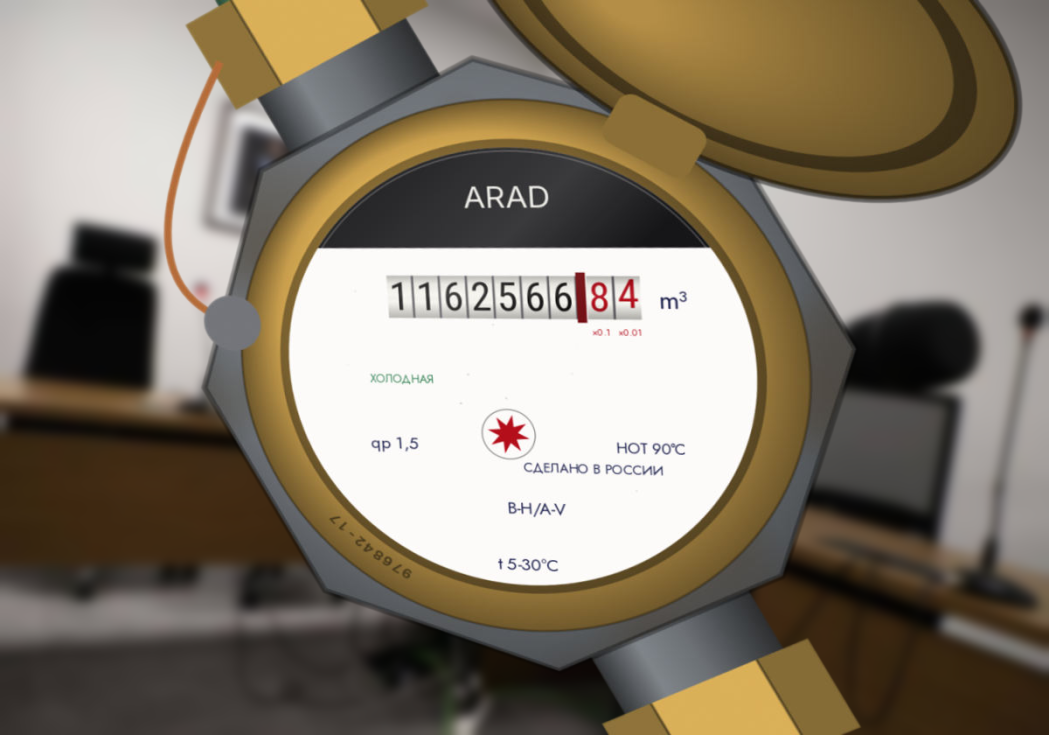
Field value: 1162566.84 m³
